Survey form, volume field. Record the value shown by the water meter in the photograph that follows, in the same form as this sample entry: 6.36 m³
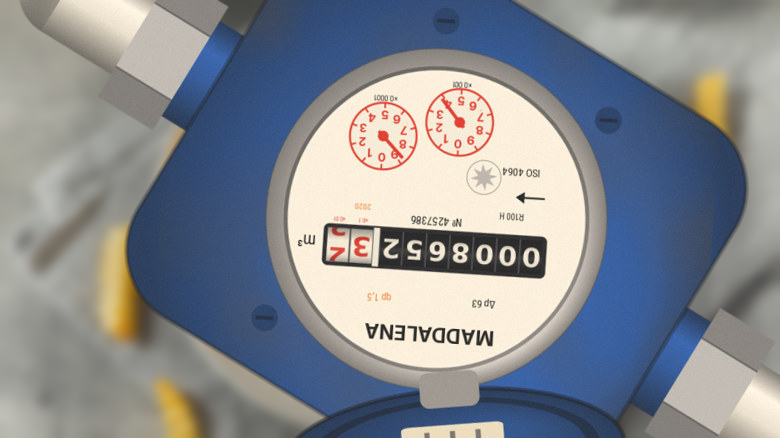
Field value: 8652.3238 m³
